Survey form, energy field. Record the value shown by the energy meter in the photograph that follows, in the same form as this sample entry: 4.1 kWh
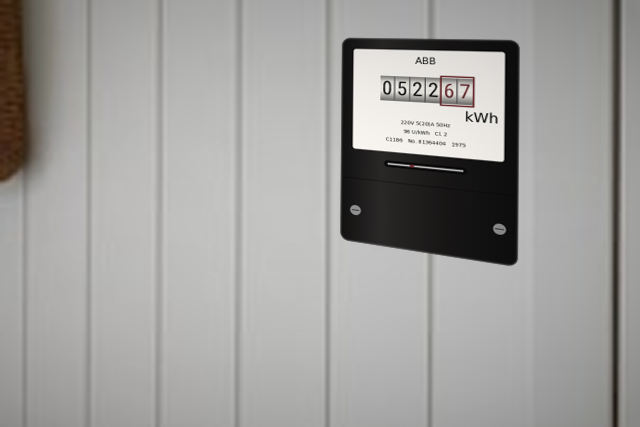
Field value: 522.67 kWh
